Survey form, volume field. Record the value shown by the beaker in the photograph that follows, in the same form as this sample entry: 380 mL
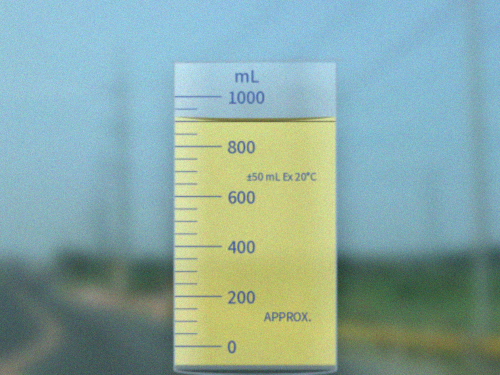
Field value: 900 mL
